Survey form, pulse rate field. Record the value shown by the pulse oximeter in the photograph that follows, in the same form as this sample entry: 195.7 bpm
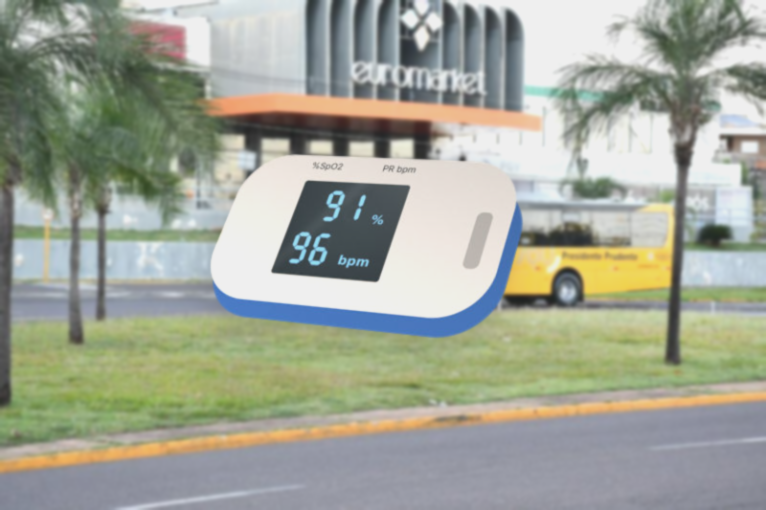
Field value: 96 bpm
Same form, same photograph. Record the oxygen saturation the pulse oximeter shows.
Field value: 91 %
